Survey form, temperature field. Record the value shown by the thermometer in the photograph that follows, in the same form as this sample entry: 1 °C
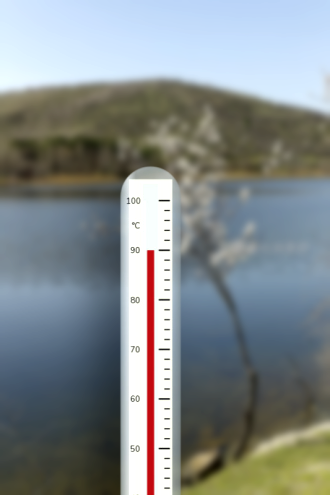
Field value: 90 °C
